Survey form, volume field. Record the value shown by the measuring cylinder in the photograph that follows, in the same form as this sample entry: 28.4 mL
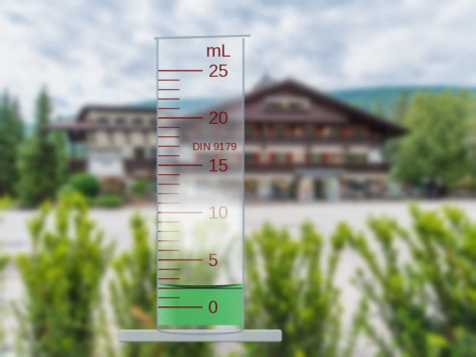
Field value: 2 mL
